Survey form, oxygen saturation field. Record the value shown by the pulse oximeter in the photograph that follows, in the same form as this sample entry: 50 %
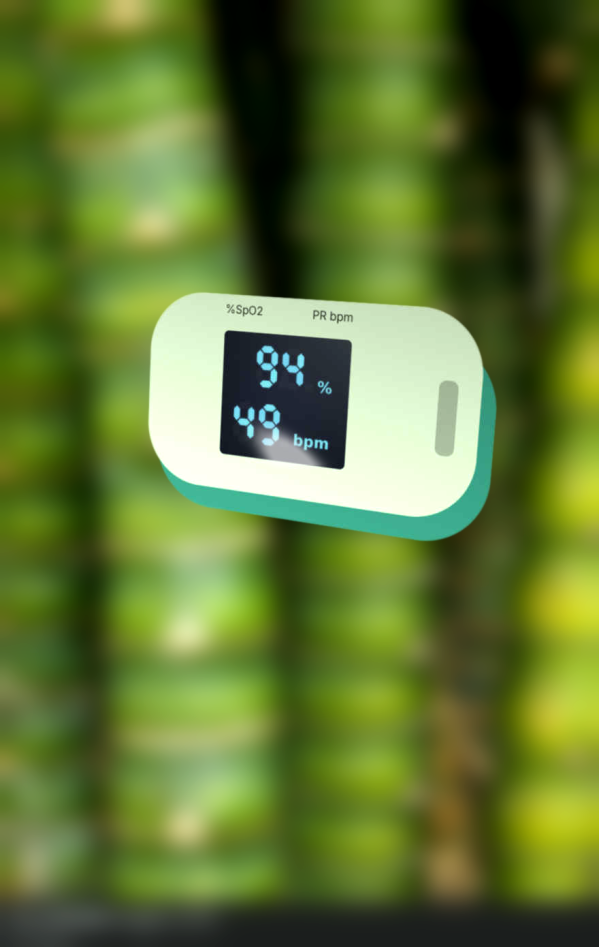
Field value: 94 %
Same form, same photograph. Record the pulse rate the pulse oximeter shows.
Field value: 49 bpm
